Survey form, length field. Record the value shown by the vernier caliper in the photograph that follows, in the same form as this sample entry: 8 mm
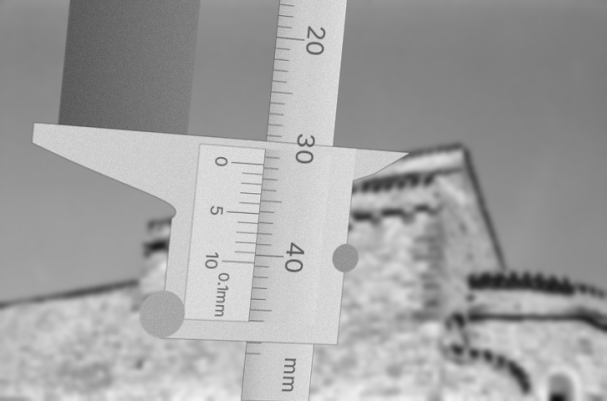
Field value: 31.7 mm
